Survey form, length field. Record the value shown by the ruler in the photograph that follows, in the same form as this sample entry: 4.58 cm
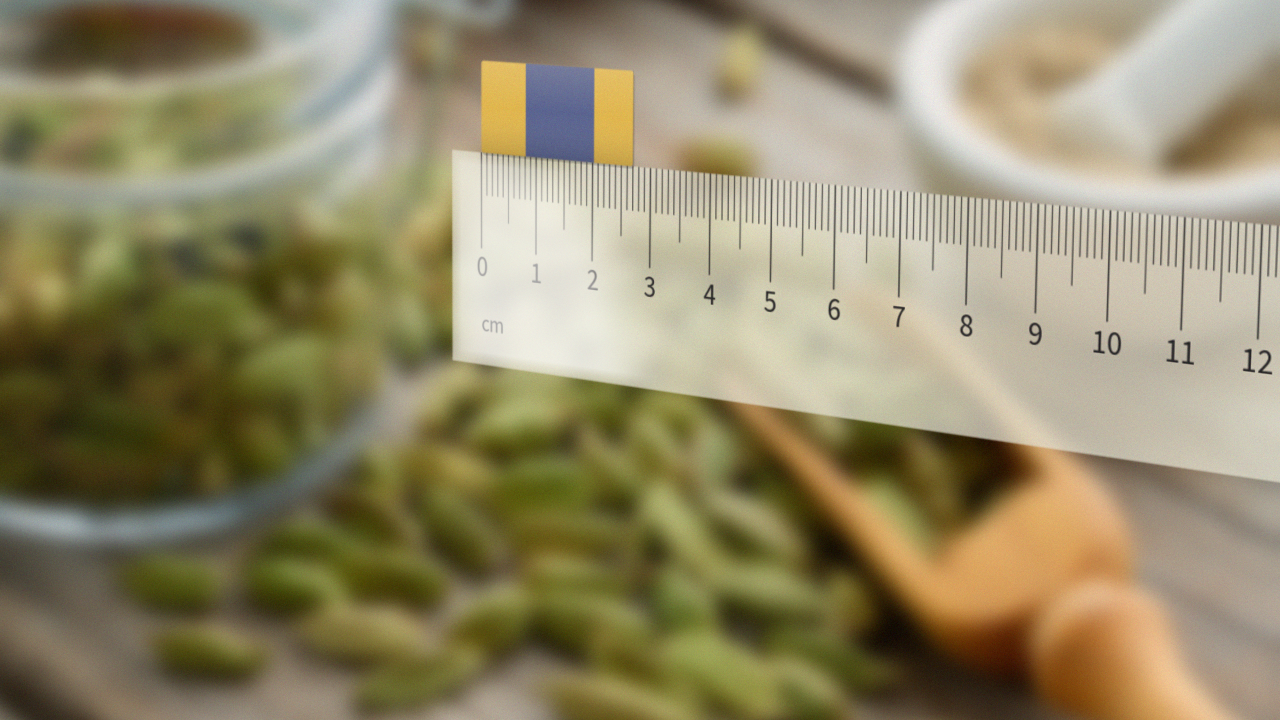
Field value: 2.7 cm
